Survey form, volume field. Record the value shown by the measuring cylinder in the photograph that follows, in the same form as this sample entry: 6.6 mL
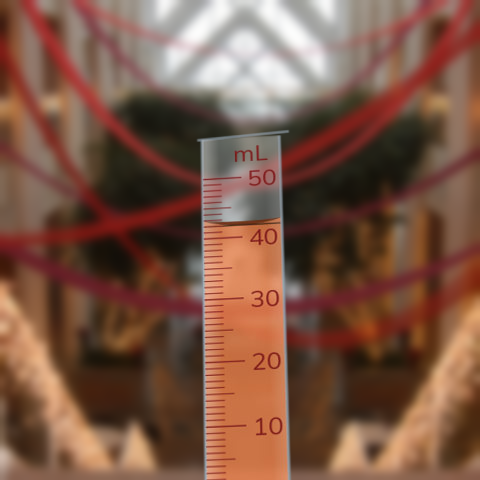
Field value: 42 mL
